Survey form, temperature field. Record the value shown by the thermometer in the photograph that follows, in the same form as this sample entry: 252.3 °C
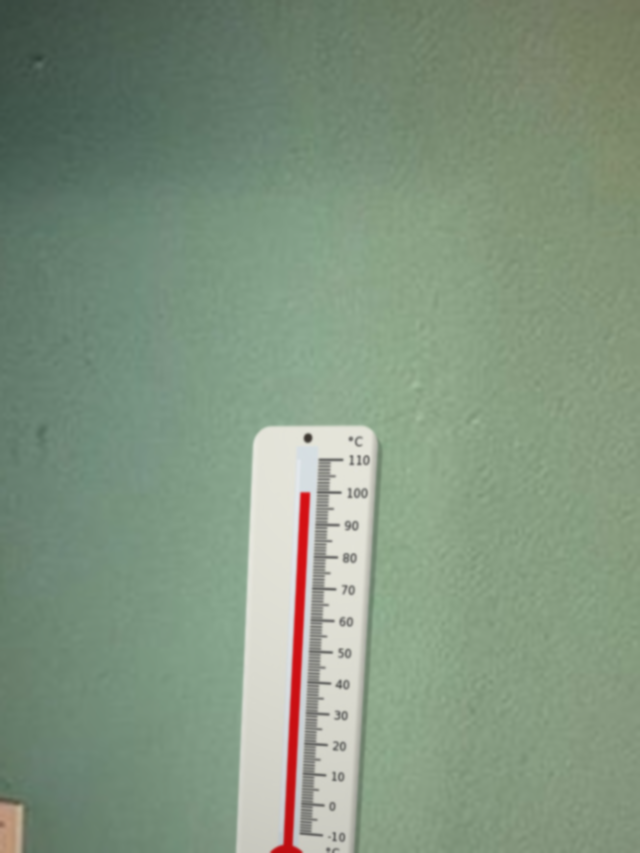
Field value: 100 °C
